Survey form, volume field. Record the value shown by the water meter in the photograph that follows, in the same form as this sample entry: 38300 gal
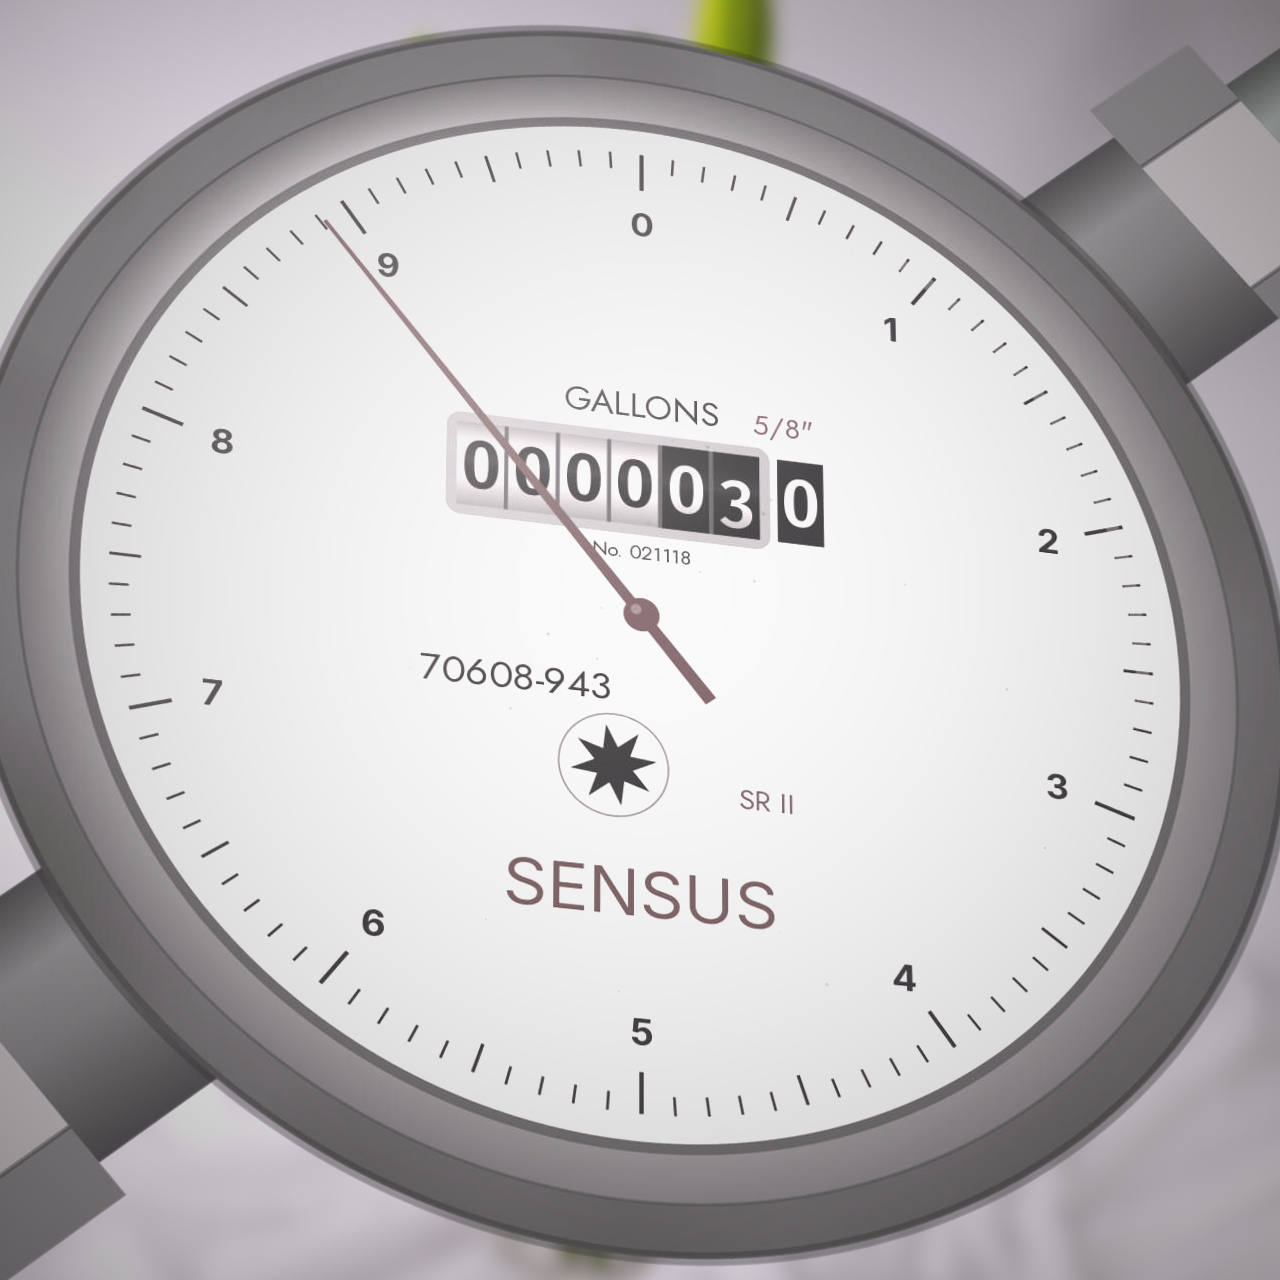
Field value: 28.9 gal
